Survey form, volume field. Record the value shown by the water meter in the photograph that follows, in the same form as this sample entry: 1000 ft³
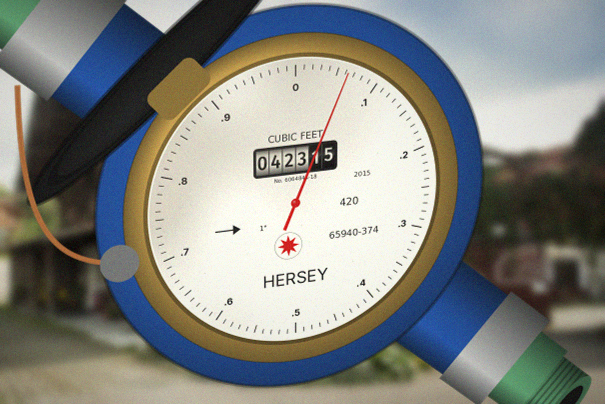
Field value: 42315.06 ft³
